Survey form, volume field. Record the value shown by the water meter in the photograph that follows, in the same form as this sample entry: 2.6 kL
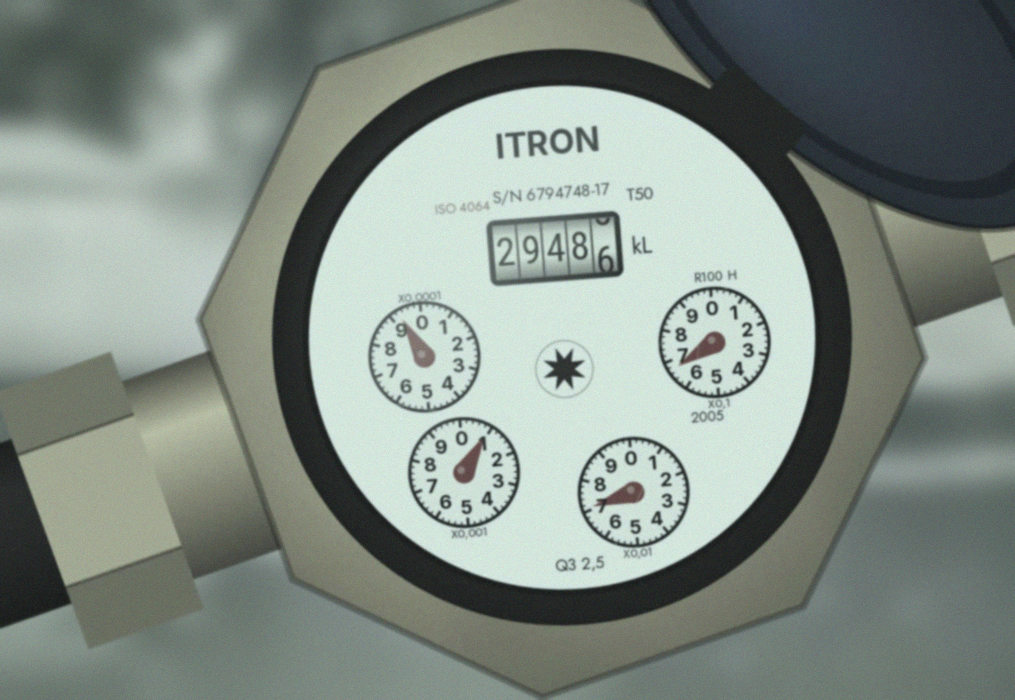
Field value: 29485.6709 kL
